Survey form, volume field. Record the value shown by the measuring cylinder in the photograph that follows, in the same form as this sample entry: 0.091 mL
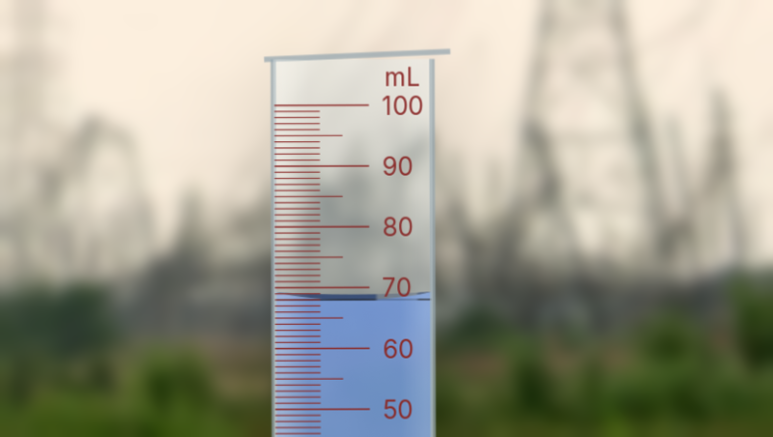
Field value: 68 mL
